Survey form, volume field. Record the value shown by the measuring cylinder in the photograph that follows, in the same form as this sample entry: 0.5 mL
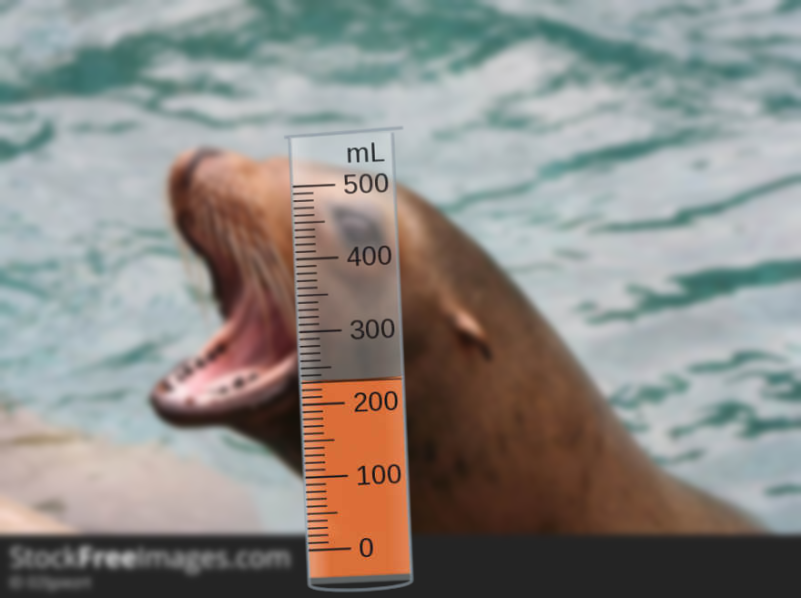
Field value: 230 mL
